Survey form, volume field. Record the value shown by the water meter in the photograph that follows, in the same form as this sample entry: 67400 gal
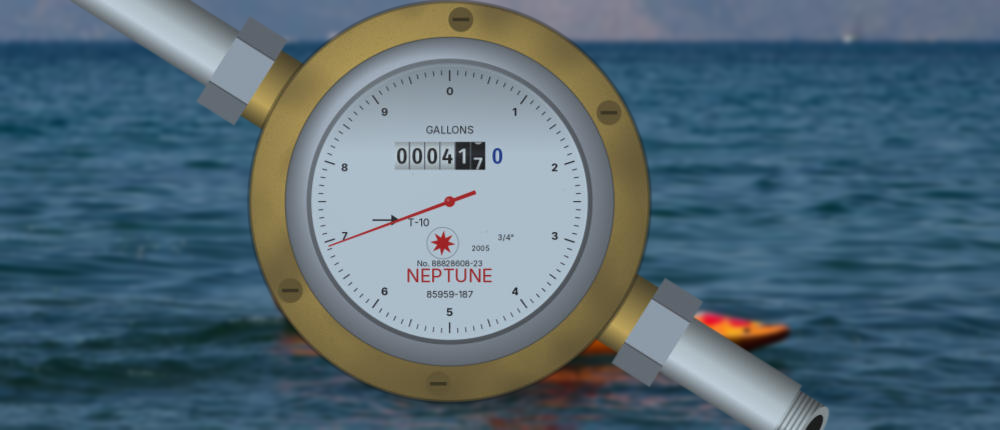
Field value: 4166.9 gal
